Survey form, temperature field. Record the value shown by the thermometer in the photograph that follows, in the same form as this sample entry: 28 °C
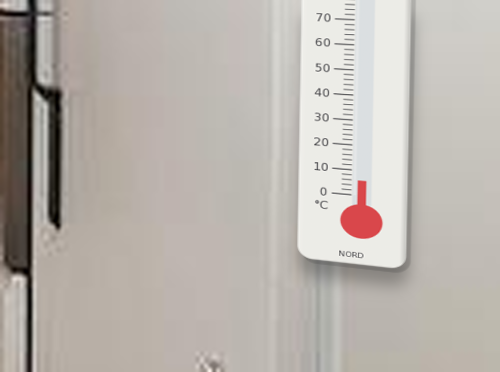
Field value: 6 °C
